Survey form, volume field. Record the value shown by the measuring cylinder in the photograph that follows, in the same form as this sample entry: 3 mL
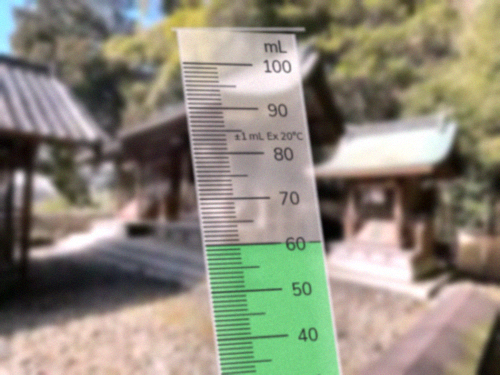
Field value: 60 mL
